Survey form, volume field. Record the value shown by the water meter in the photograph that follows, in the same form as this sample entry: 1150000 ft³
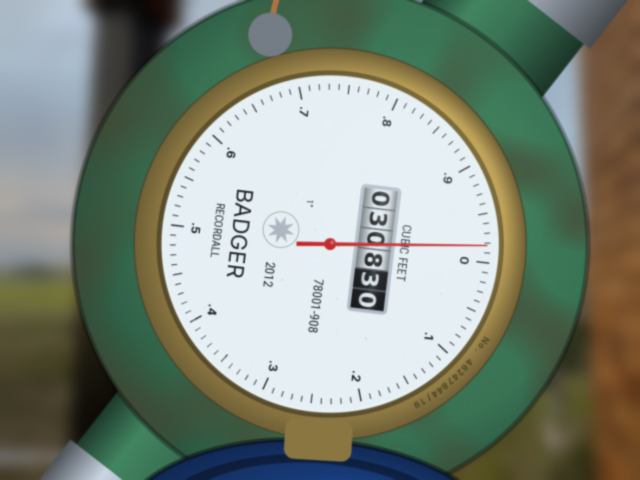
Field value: 30829.98 ft³
